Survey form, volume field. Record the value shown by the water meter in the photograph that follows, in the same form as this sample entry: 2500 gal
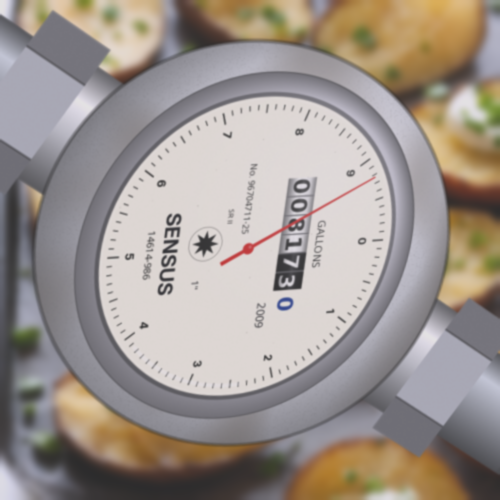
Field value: 81729.2 gal
